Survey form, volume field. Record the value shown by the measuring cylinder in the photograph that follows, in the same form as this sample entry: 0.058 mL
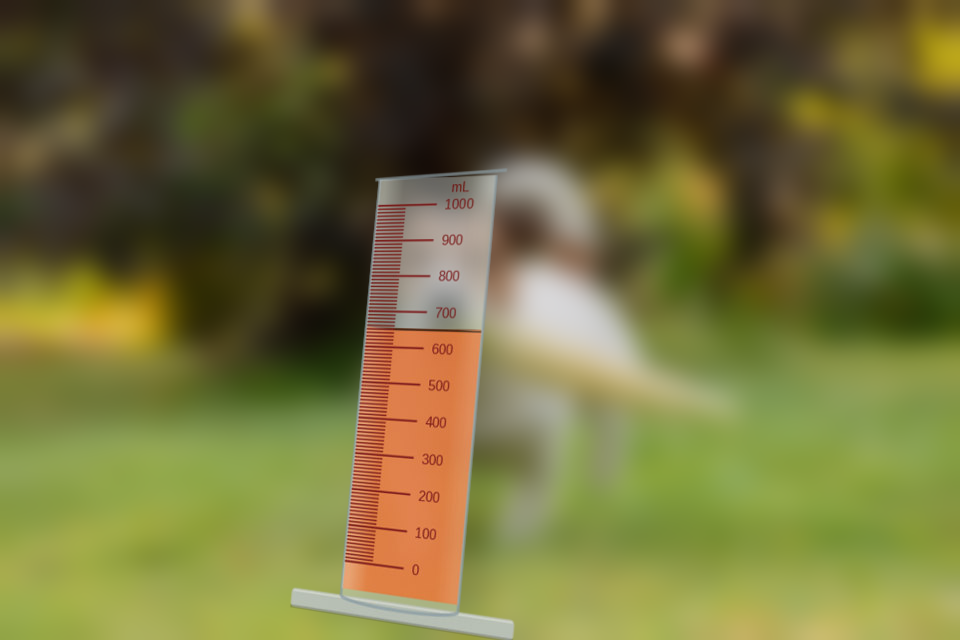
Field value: 650 mL
